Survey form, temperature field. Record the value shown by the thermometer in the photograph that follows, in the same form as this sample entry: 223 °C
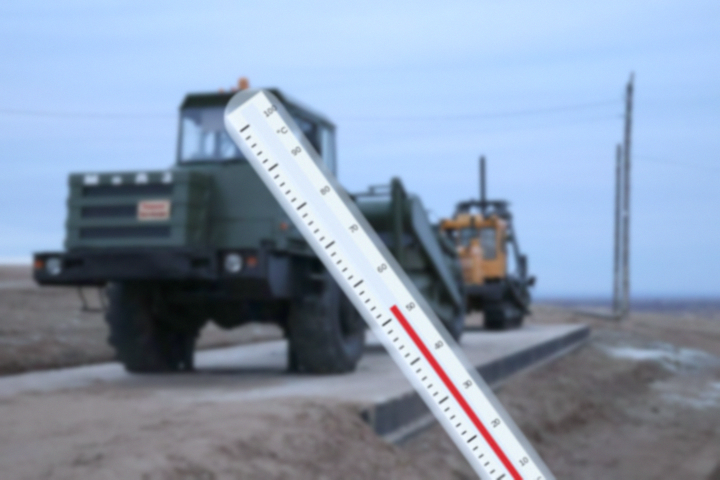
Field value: 52 °C
